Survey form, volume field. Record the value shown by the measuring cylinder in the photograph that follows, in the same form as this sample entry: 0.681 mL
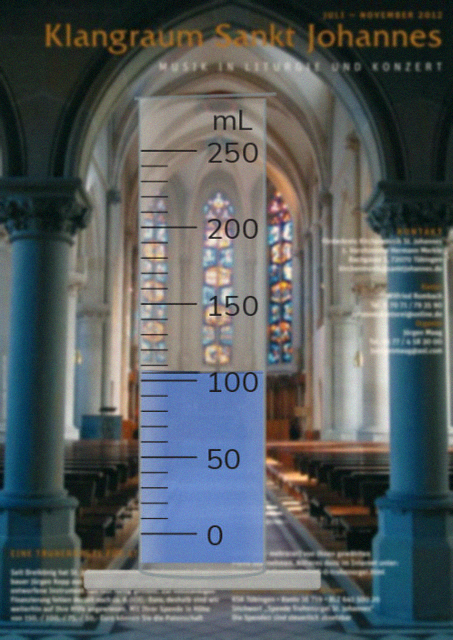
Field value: 105 mL
